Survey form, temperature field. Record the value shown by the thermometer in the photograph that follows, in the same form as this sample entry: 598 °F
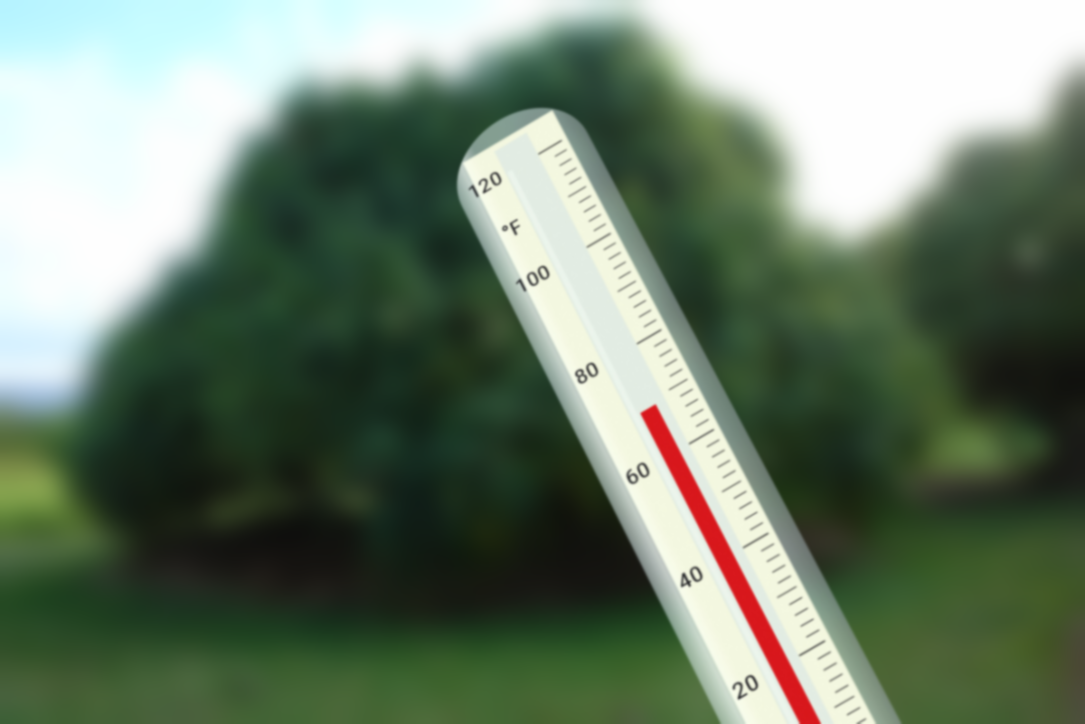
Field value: 69 °F
